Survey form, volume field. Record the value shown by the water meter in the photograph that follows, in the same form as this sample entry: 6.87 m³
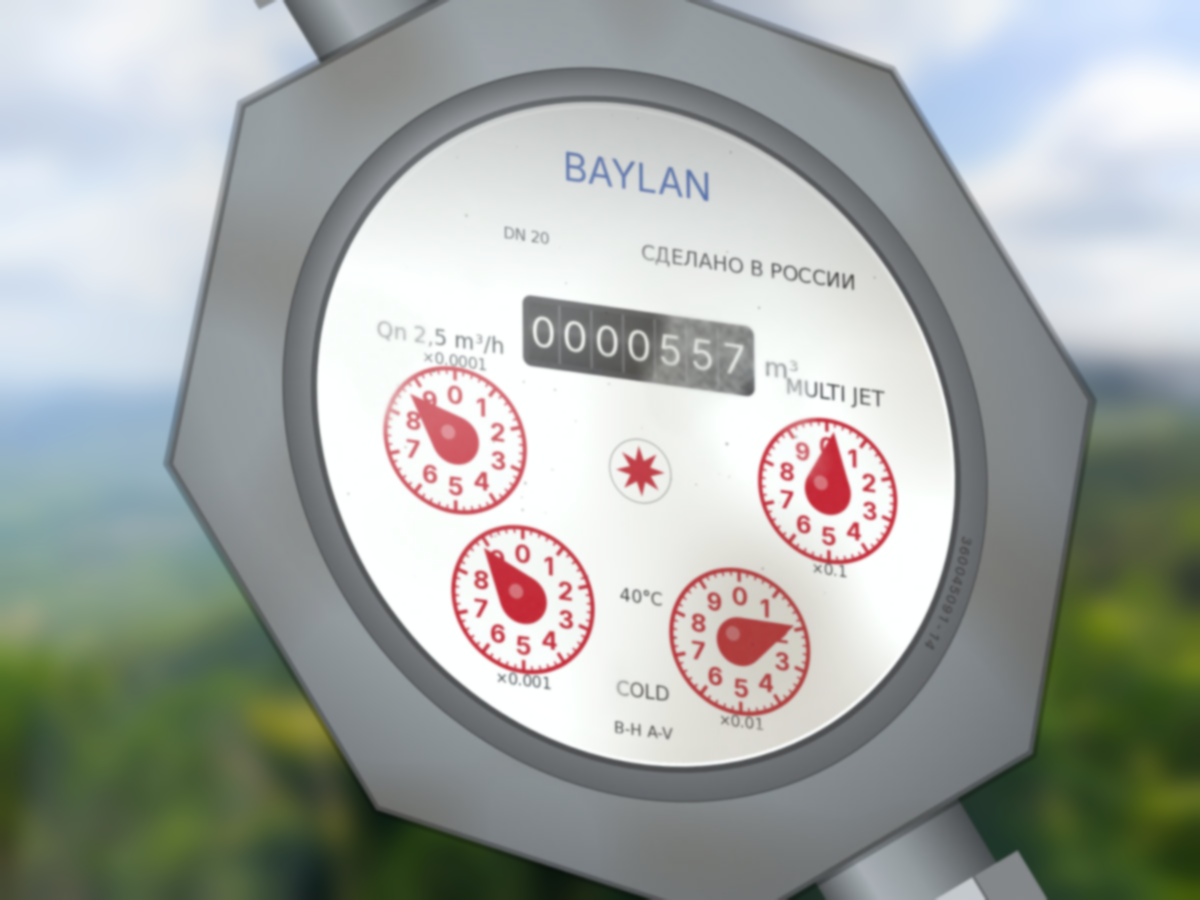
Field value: 557.0188 m³
